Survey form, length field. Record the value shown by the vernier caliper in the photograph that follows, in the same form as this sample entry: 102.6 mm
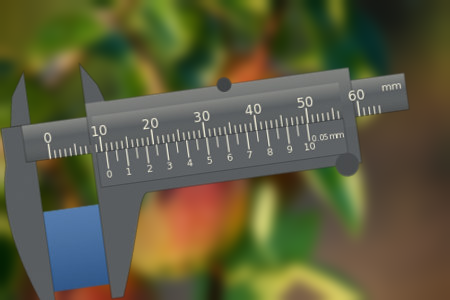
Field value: 10.8 mm
